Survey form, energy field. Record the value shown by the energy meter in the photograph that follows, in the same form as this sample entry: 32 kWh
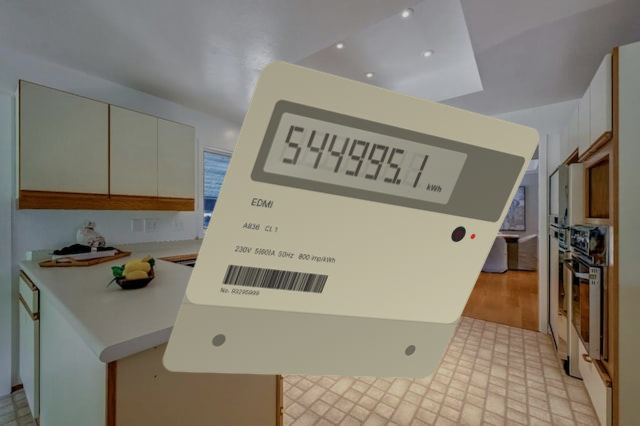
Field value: 544995.1 kWh
